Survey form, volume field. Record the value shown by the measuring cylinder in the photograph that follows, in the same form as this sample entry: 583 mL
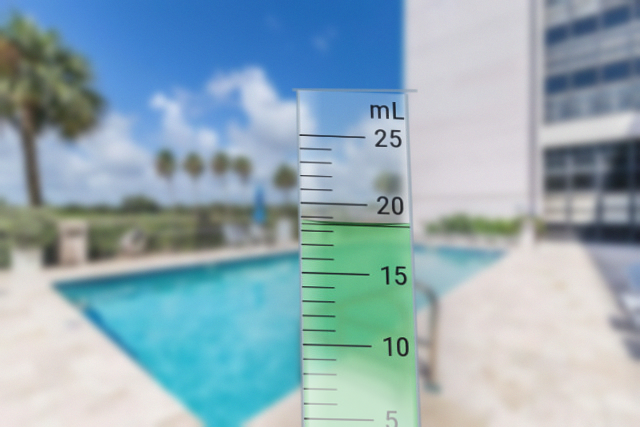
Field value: 18.5 mL
